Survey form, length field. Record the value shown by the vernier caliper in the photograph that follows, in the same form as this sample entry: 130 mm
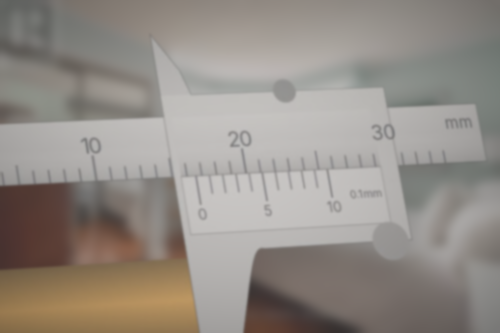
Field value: 16.6 mm
